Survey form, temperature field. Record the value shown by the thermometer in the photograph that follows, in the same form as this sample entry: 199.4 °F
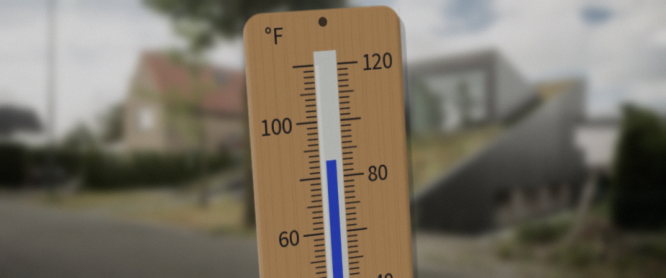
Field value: 86 °F
